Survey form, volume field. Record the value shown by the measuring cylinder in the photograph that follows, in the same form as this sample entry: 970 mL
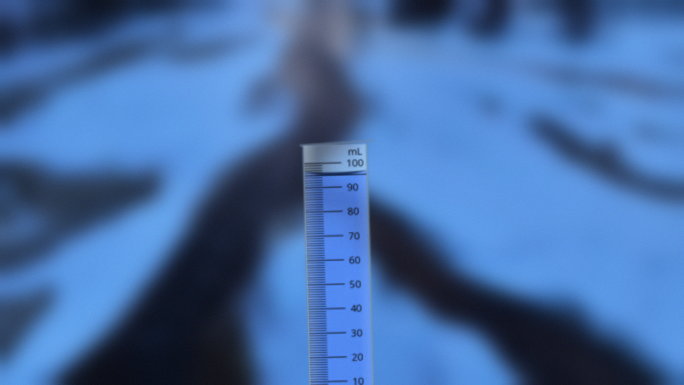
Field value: 95 mL
